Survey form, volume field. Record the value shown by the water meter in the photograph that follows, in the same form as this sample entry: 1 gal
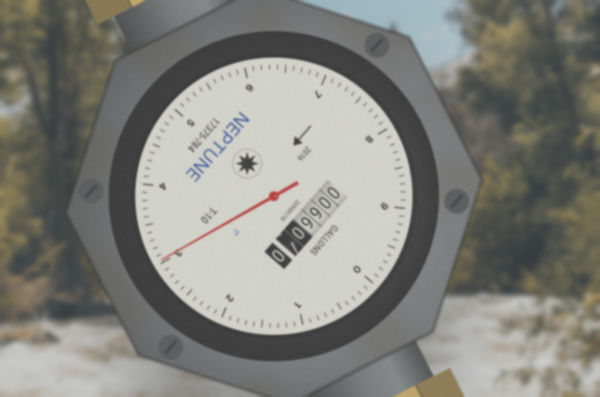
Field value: 66073.0 gal
